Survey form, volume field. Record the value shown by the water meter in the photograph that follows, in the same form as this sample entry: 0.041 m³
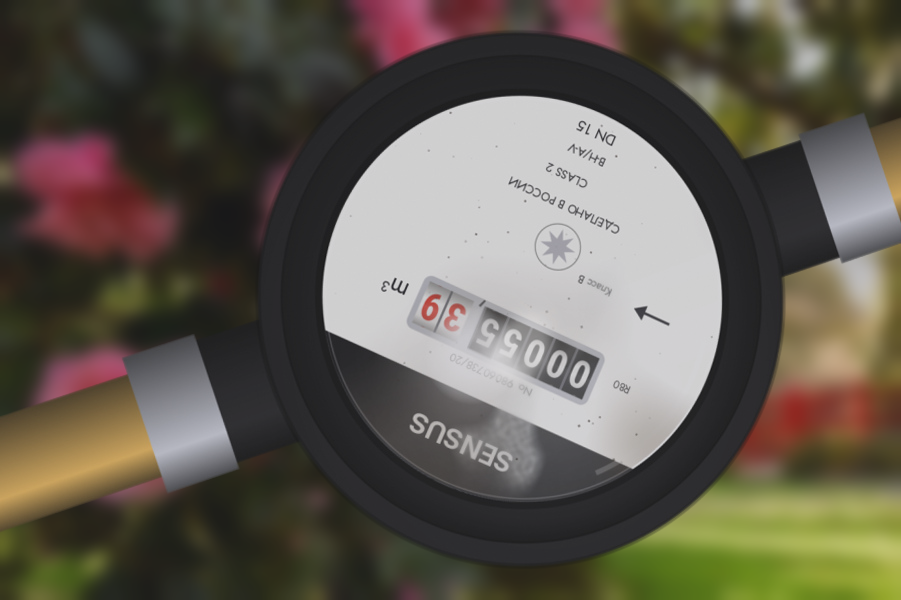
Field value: 55.39 m³
